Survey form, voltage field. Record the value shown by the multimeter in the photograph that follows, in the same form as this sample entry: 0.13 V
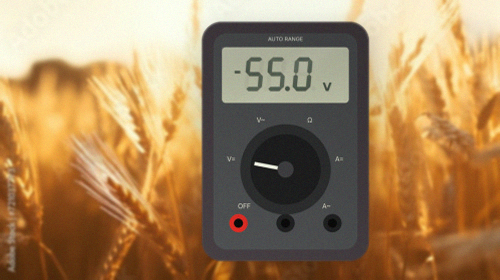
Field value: -55.0 V
